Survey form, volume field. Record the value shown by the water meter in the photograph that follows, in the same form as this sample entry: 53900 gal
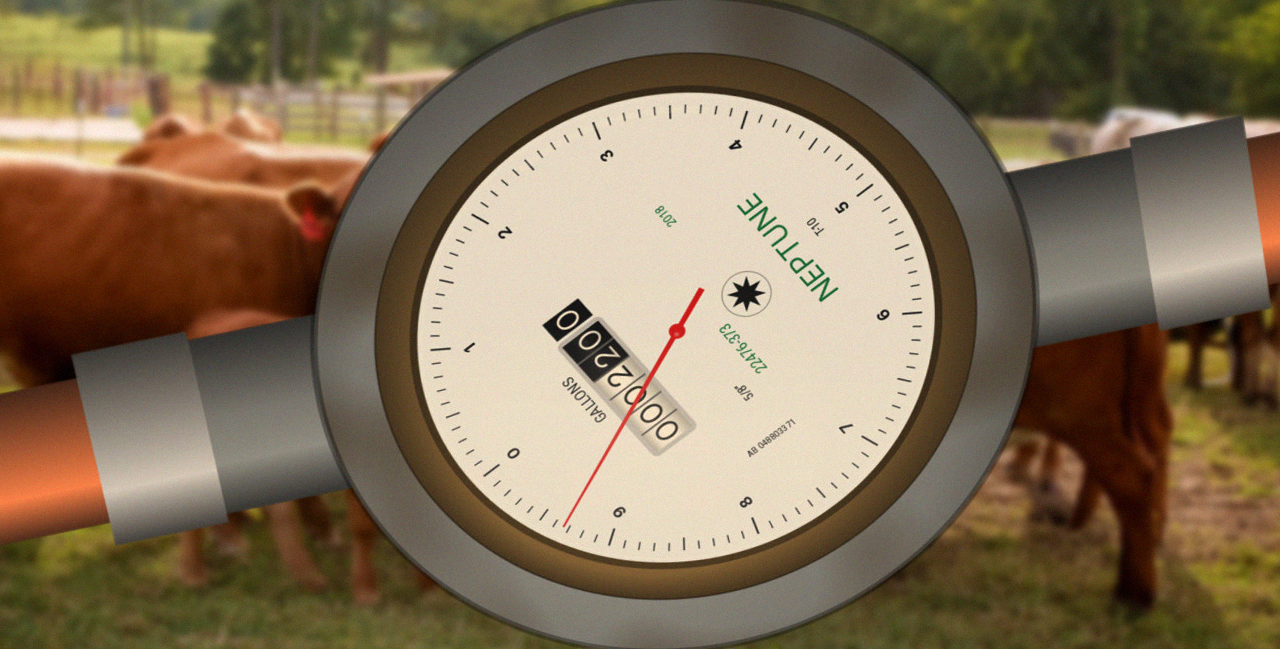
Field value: 2199.3 gal
